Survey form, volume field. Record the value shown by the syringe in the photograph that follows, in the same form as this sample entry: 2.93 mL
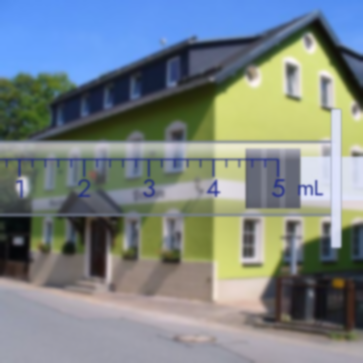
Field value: 4.5 mL
